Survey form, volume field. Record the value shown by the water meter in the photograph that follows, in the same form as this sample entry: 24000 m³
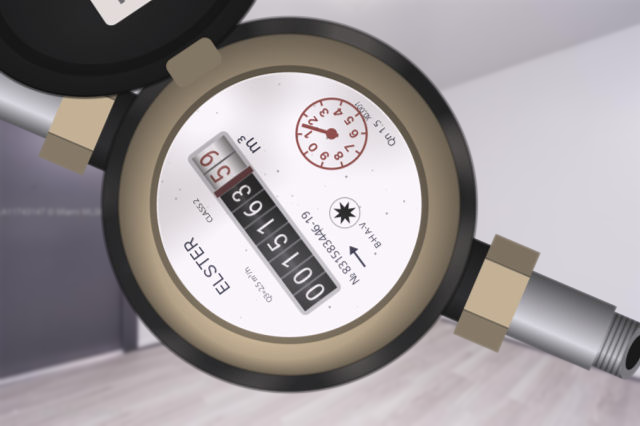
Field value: 15163.591 m³
